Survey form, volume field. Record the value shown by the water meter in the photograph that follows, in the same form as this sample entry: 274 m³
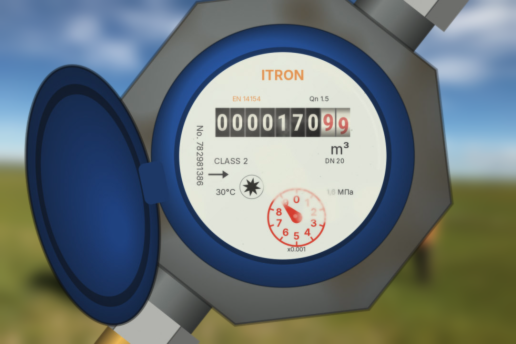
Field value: 170.988 m³
